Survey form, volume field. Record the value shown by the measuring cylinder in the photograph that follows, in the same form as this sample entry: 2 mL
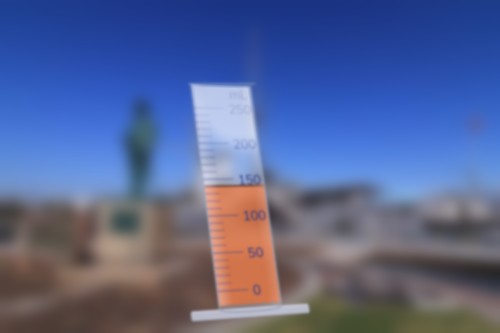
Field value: 140 mL
